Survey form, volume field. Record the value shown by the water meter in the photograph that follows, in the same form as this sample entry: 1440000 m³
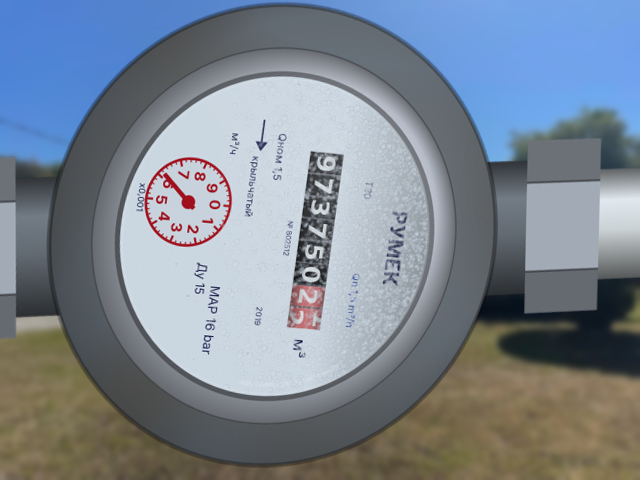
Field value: 973750.216 m³
